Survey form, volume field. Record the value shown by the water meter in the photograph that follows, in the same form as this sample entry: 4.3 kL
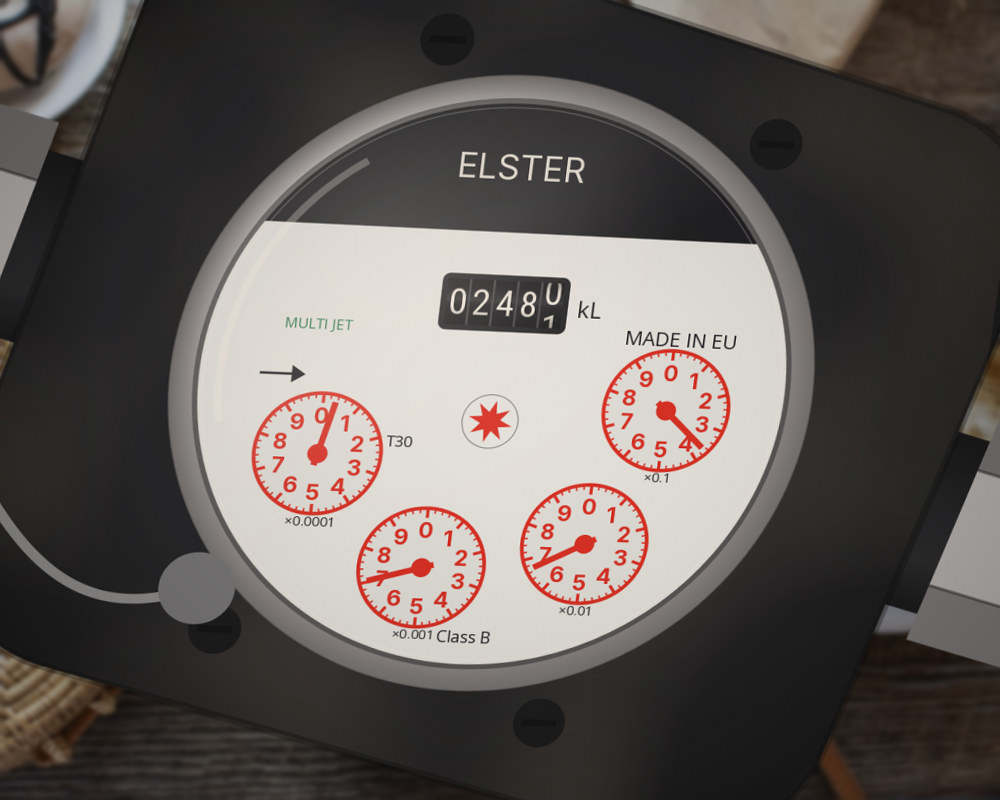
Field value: 2480.3670 kL
